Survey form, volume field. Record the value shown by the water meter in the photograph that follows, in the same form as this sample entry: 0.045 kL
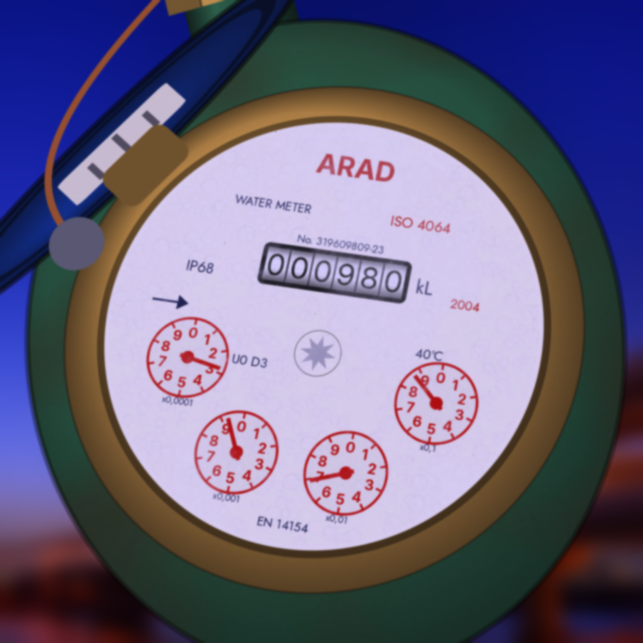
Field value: 980.8692 kL
